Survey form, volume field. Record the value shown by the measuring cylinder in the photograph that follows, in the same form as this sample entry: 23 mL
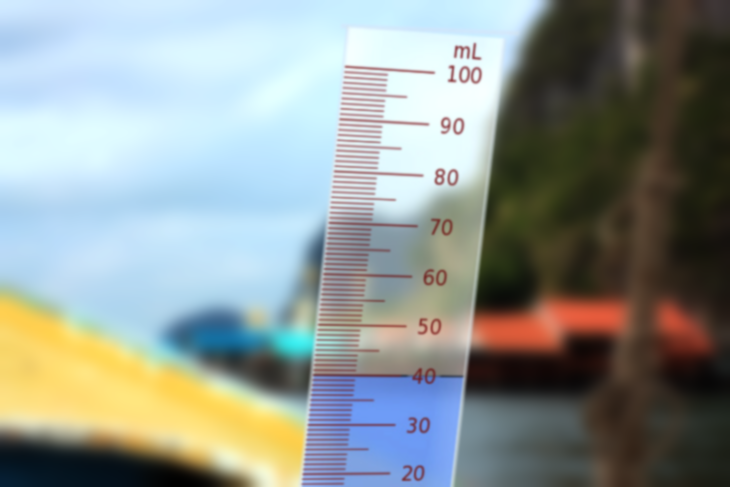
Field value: 40 mL
